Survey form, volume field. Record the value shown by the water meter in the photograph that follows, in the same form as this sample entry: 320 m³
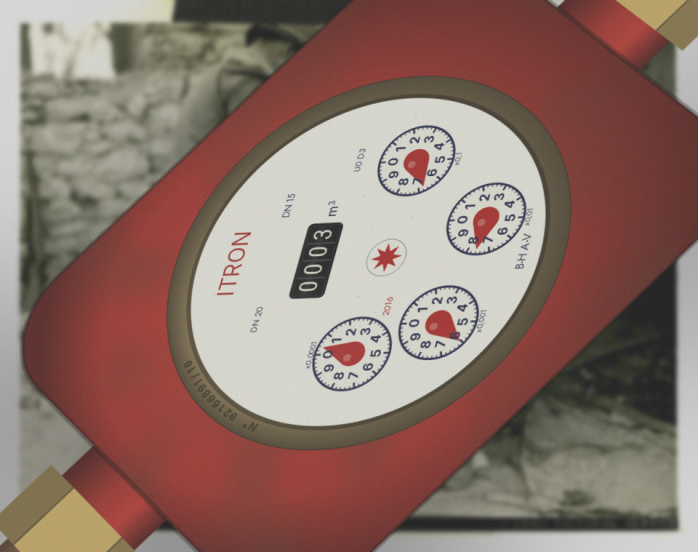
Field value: 3.6760 m³
